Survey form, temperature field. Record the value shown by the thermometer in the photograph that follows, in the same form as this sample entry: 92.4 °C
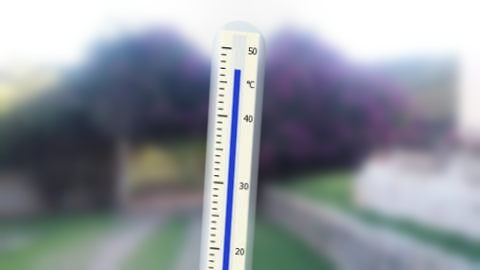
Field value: 47 °C
